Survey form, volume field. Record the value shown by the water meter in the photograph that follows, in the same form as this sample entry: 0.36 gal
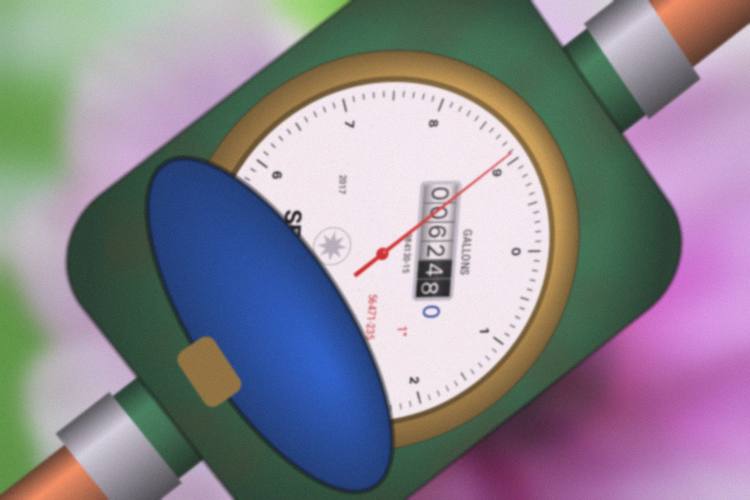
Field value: 62478.9 gal
